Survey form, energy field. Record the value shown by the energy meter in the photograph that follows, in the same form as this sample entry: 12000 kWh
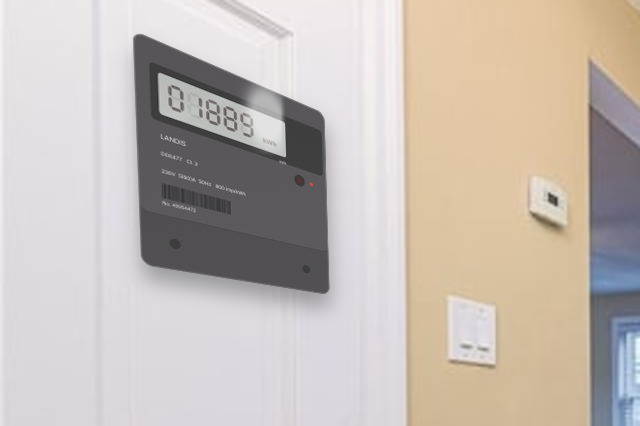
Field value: 1889 kWh
